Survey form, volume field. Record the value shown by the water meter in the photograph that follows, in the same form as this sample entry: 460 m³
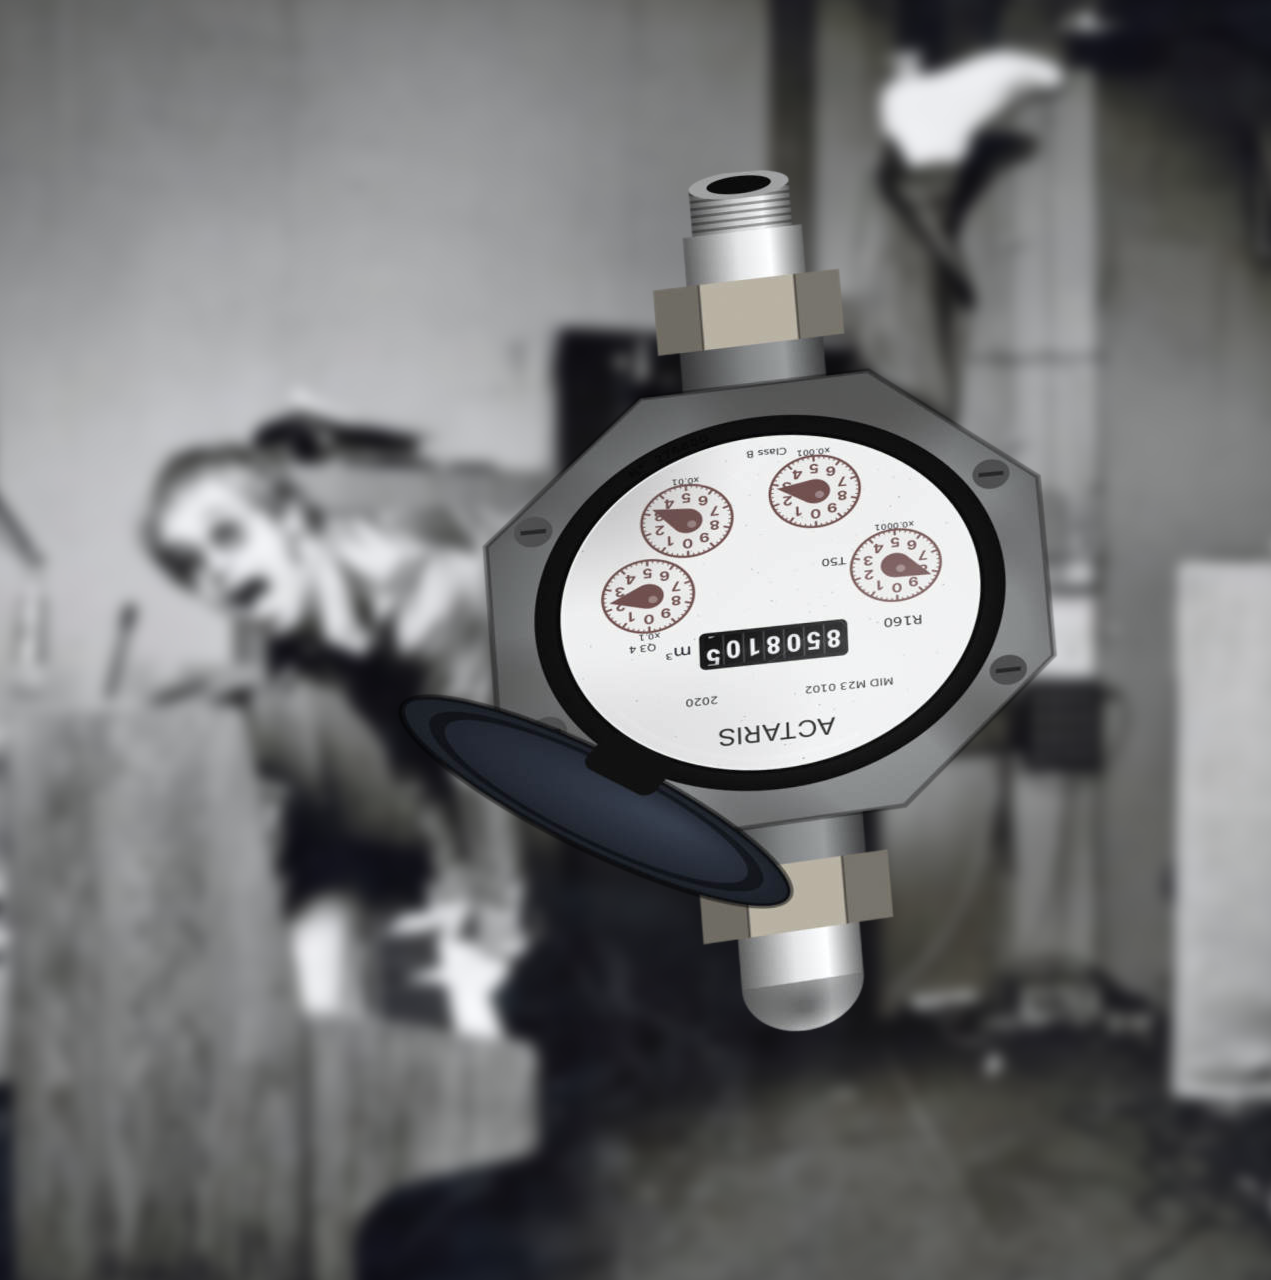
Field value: 8508105.2328 m³
